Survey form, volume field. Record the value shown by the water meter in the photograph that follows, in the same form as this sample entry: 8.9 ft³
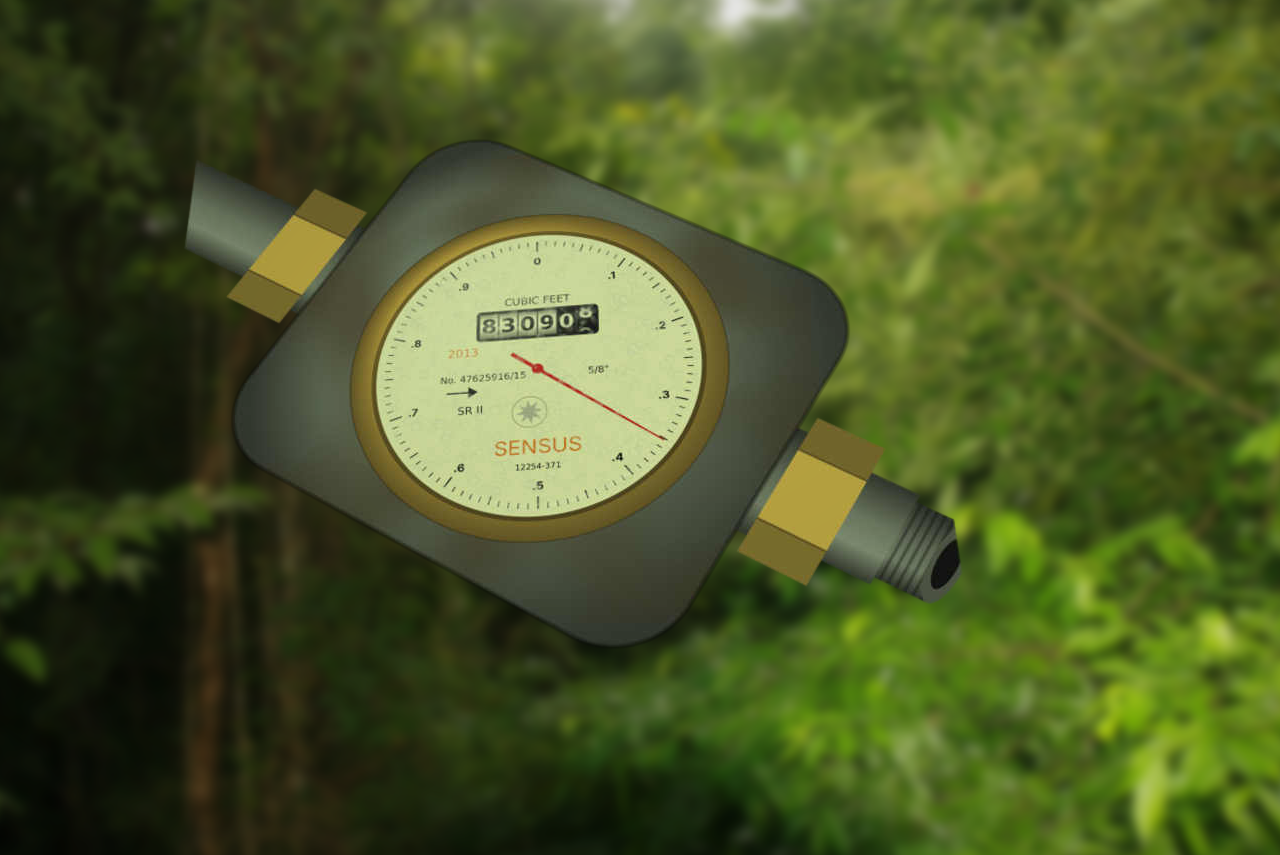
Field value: 830908.35 ft³
